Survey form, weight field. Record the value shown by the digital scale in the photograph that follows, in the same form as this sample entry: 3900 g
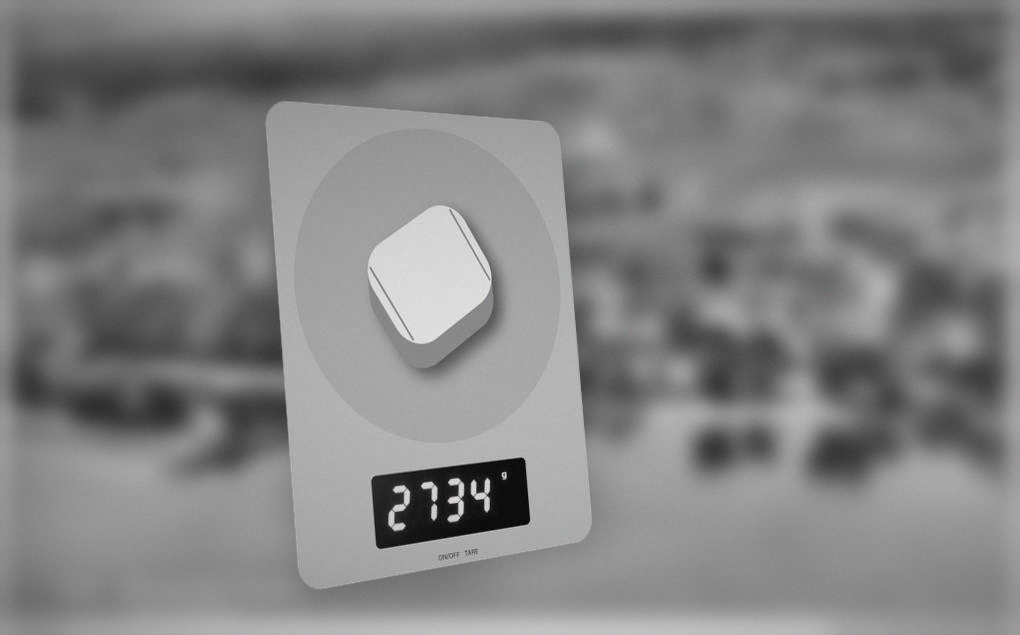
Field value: 2734 g
